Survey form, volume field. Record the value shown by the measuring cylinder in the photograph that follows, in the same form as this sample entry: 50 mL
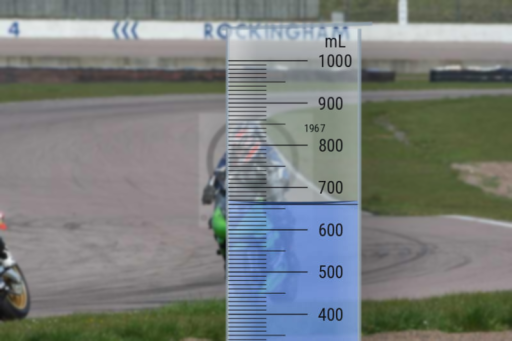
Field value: 660 mL
